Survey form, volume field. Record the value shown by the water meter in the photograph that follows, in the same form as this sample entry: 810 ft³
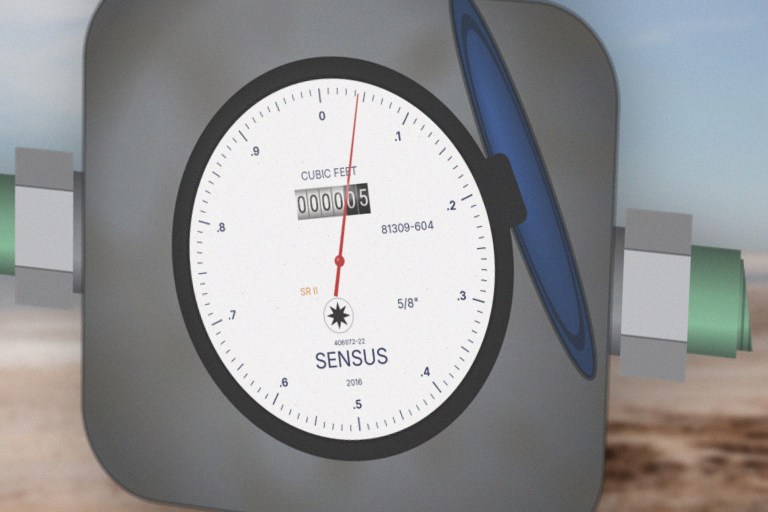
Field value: 5.04 ft³
